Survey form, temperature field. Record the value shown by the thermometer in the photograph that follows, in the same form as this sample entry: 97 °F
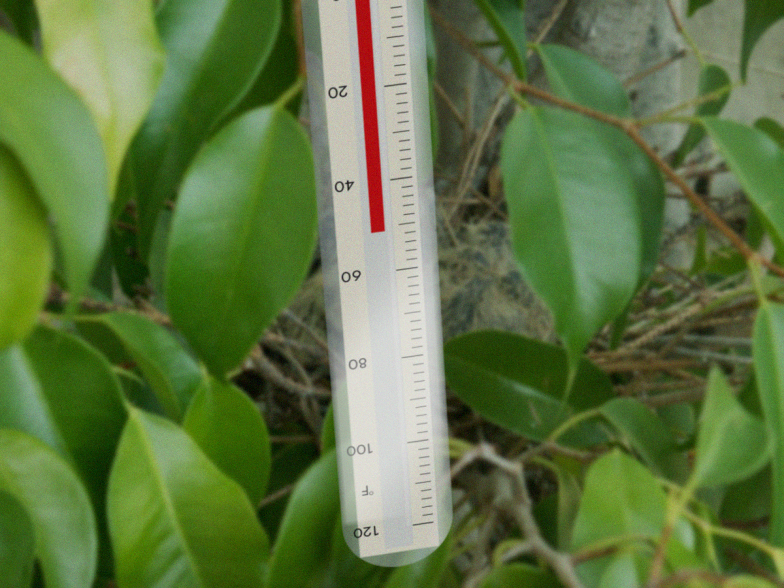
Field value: 51 °F
